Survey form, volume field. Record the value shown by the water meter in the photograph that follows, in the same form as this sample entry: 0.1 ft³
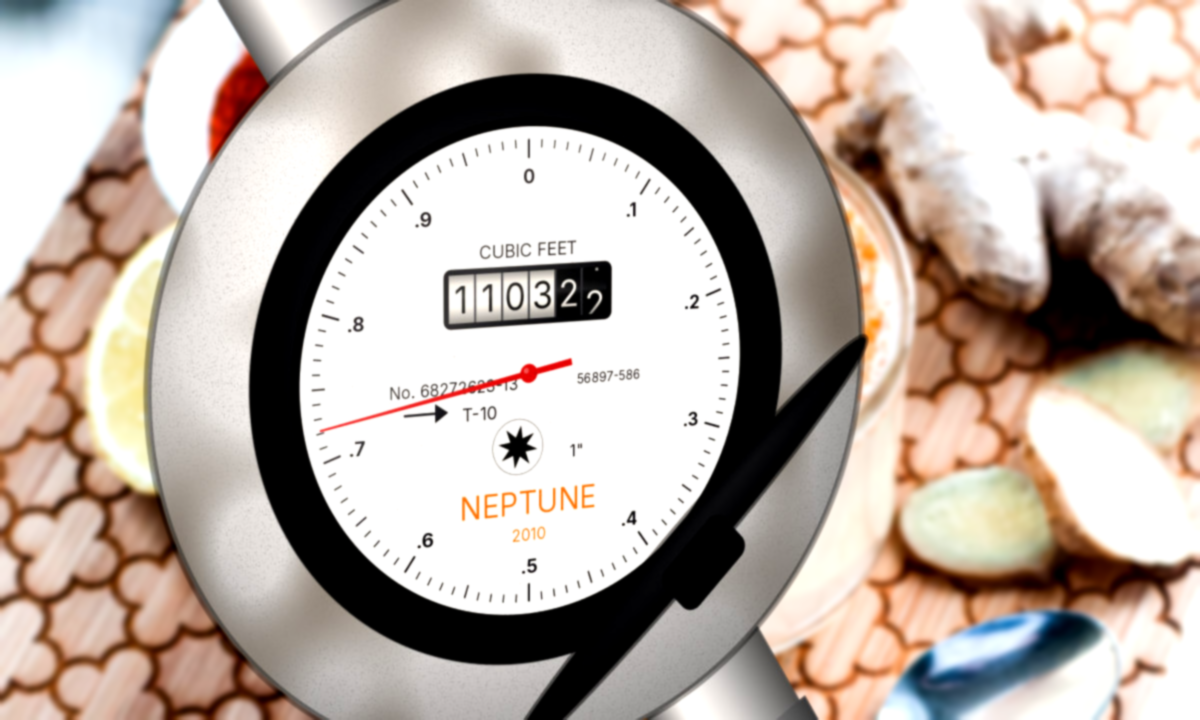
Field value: 110321.72 ft³
